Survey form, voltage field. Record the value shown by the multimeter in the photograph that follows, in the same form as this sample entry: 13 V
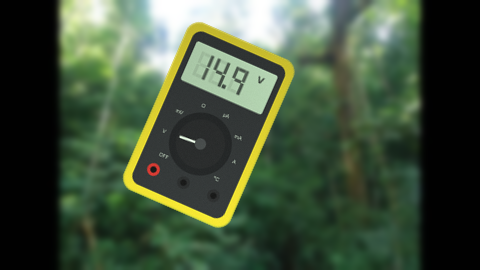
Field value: 14.9 V
